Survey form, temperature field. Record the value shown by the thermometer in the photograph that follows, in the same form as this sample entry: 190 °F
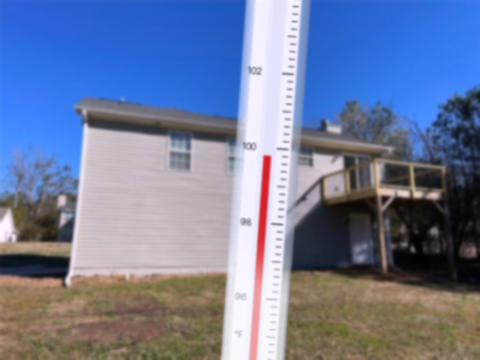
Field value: 99.8 °F
